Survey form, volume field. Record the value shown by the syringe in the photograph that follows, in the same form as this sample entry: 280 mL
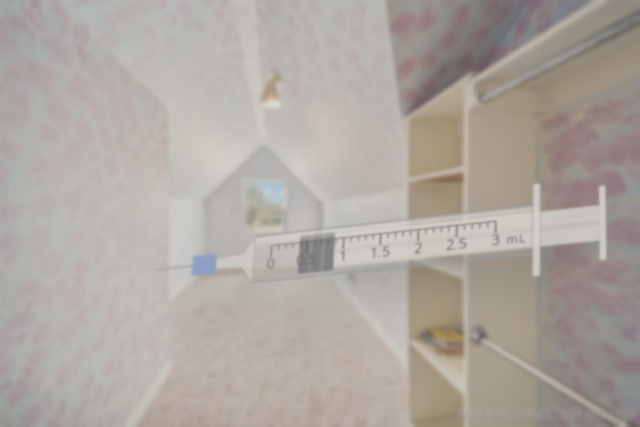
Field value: 0.4 mL
